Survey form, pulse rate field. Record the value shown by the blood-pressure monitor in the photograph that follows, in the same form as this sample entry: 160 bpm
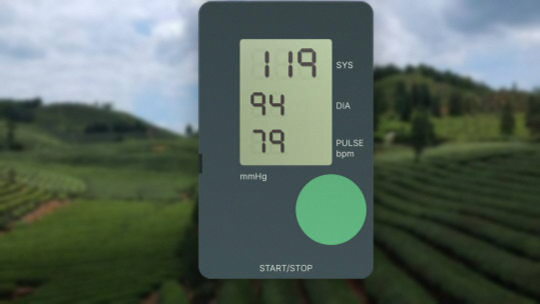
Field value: 79 bpm
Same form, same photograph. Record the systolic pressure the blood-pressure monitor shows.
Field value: 119 mmHg
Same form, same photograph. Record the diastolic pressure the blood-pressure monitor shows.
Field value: 94 mmHg
